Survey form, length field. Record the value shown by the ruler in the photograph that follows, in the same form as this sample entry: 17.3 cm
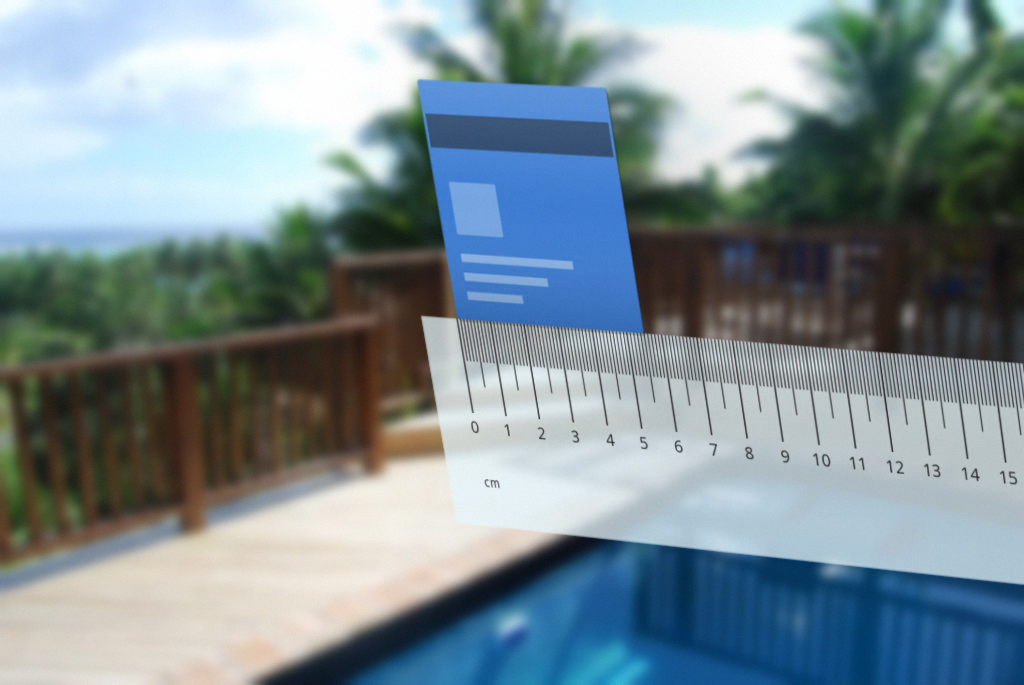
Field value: 5.5 cm
